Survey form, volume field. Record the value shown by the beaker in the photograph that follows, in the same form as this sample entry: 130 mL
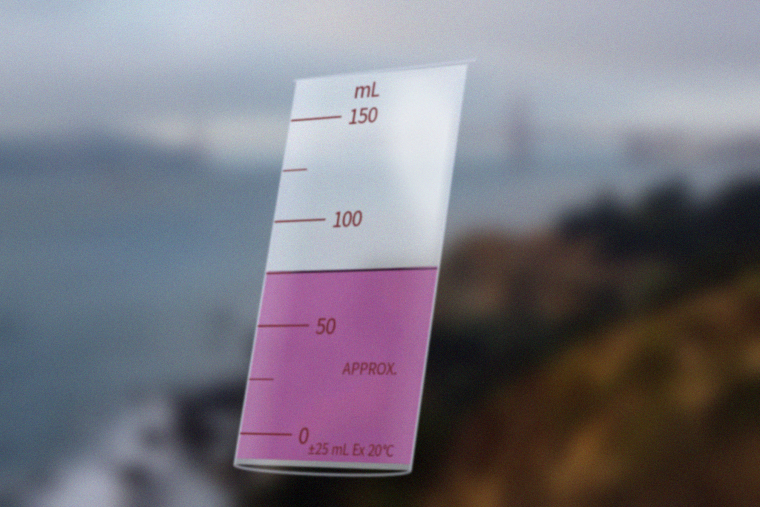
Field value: 75 mL
